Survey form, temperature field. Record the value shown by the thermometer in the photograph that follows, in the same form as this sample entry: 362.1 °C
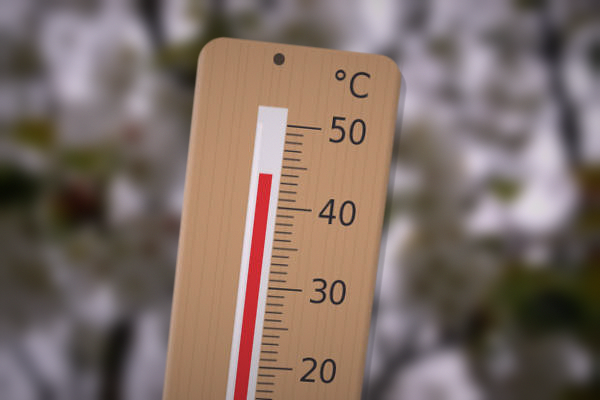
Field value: 44 °C
